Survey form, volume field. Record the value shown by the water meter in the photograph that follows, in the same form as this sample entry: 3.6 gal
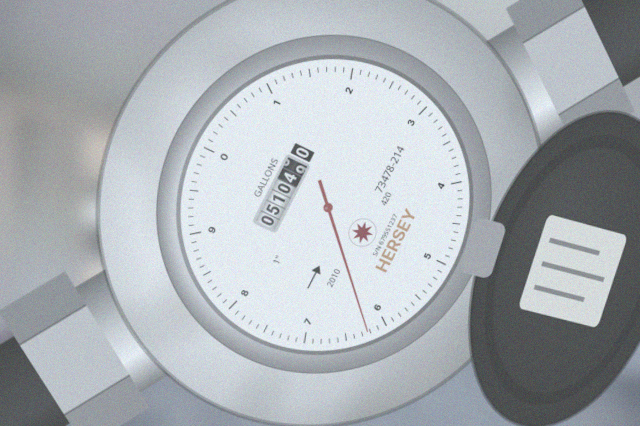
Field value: 510486.2 gal
